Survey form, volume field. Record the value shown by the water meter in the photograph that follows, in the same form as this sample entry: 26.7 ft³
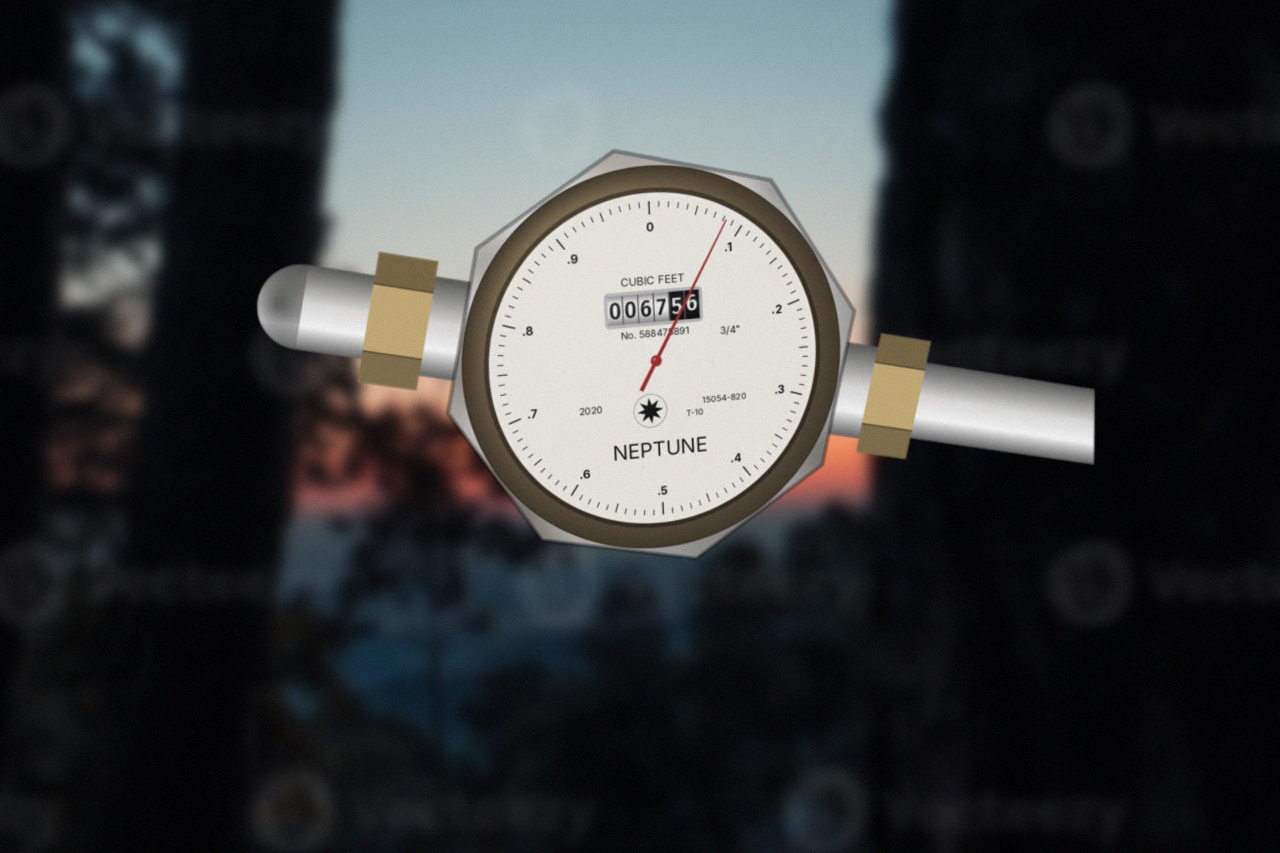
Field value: 6756.08 ft³
